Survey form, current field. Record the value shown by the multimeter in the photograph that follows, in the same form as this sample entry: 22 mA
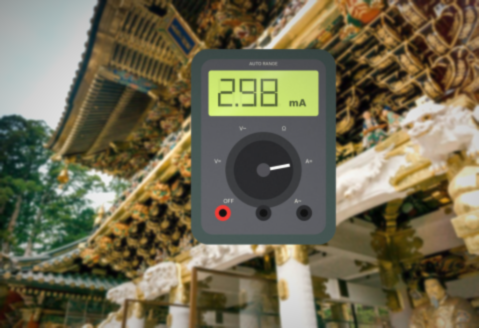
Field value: 2.98 mA
